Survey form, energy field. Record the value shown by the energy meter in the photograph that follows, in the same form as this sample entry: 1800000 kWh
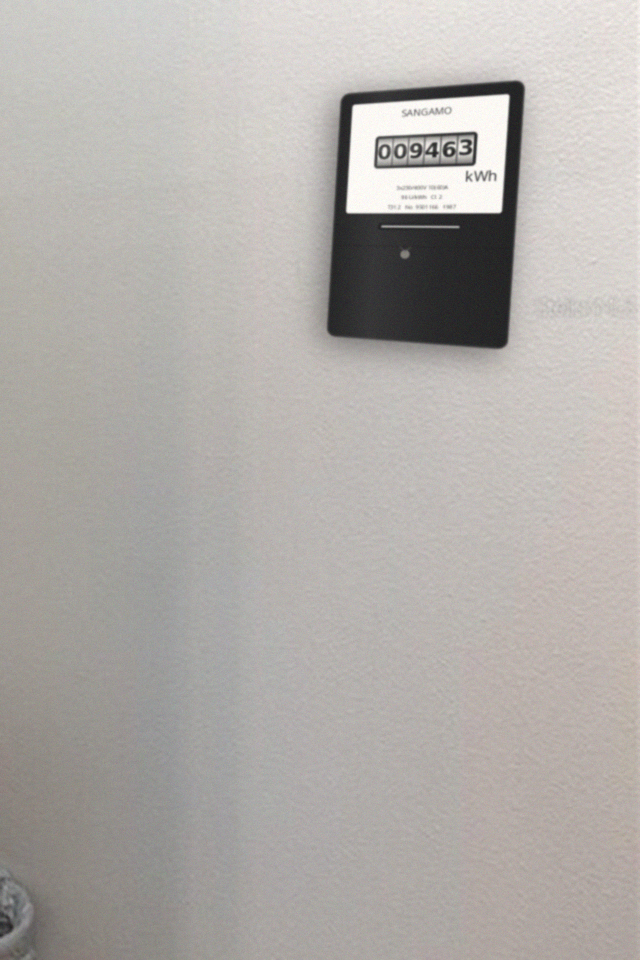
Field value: 9463 kWh
